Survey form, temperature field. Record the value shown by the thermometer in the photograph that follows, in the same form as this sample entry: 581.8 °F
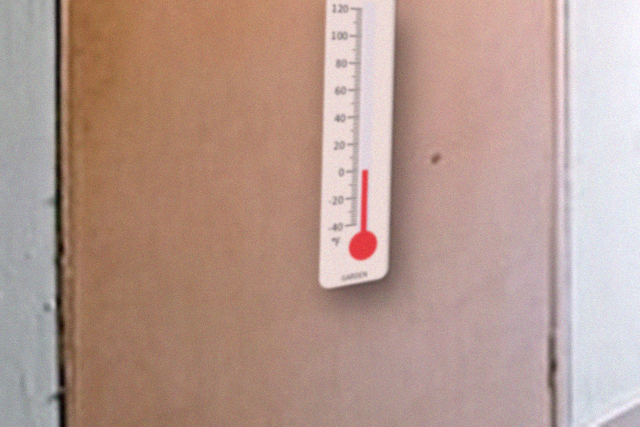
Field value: 0 °F
